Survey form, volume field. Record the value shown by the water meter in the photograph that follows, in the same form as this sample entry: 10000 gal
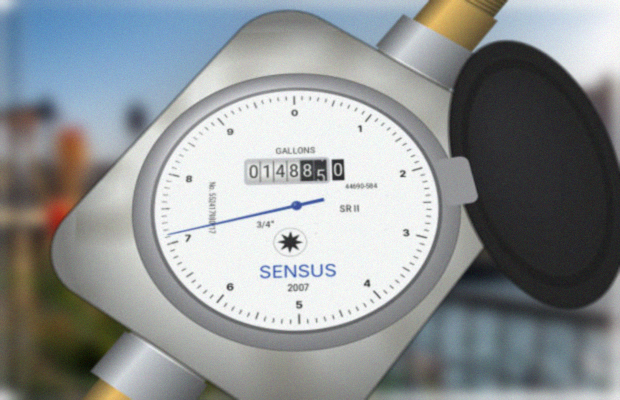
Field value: 148847.1 gal
